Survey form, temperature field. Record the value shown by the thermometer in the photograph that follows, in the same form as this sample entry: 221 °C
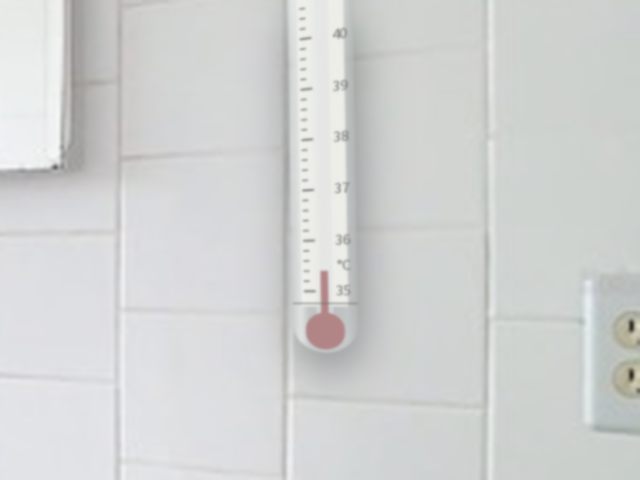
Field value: 35.4 °C
